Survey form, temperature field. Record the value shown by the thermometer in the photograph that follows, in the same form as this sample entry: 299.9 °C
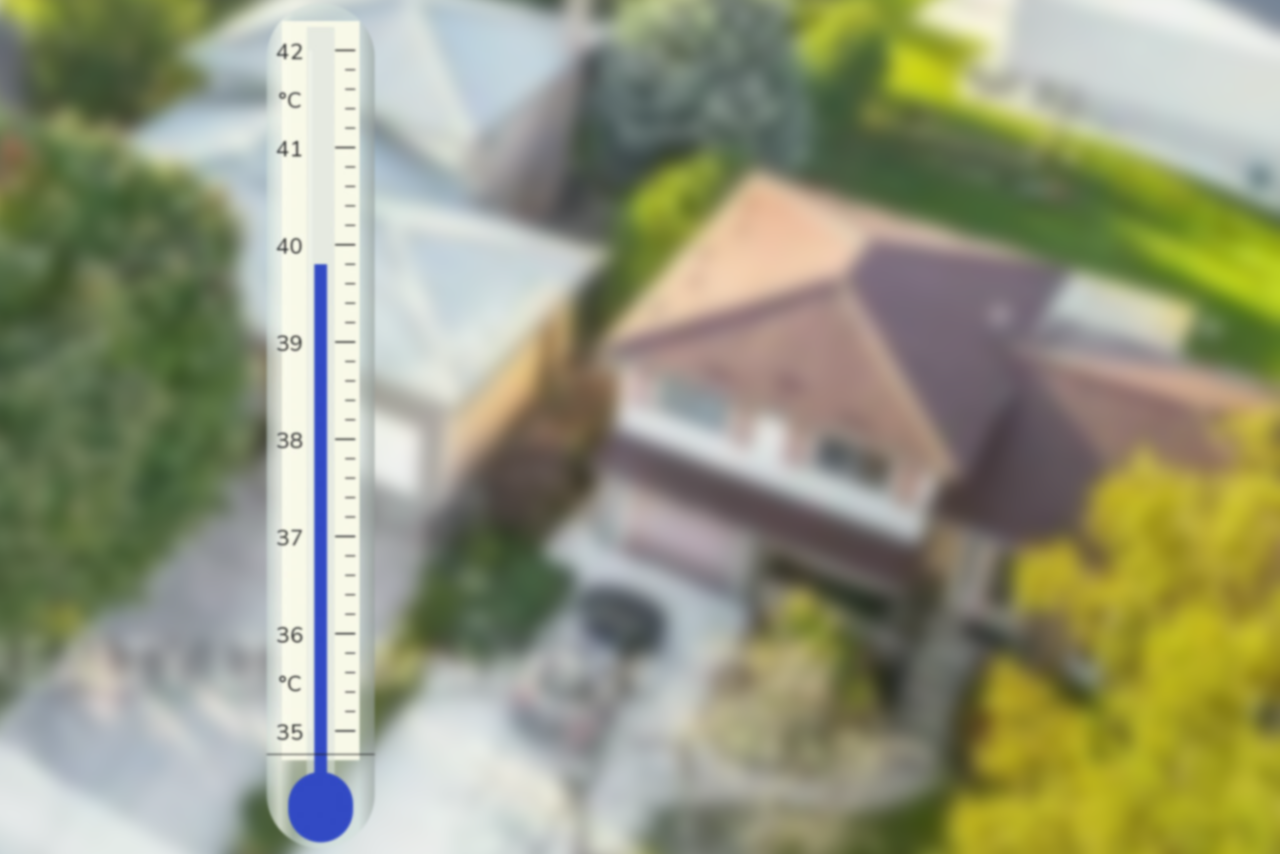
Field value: 39.8 °C
